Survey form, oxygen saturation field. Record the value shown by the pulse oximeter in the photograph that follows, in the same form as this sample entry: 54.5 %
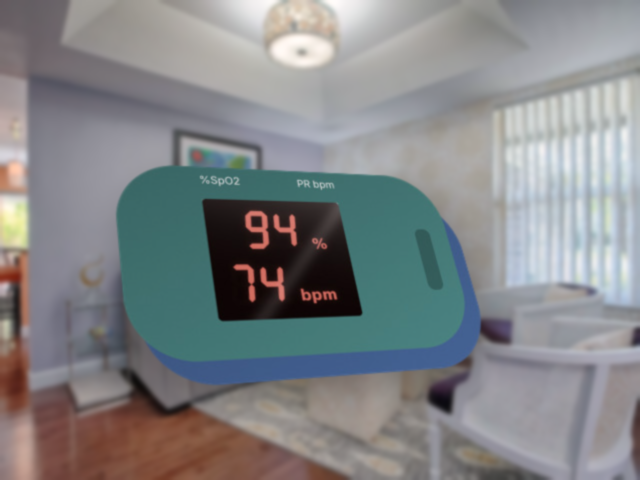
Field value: 94 %
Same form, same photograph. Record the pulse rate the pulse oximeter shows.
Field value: 74 bpm
